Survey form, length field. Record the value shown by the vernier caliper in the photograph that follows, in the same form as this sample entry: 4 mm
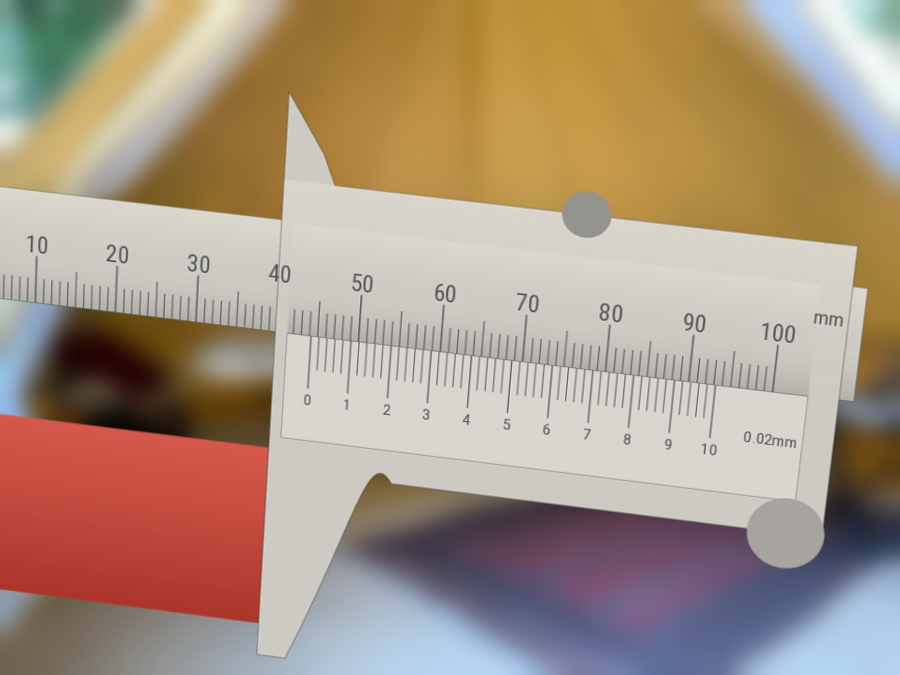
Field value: 44.2 mm
